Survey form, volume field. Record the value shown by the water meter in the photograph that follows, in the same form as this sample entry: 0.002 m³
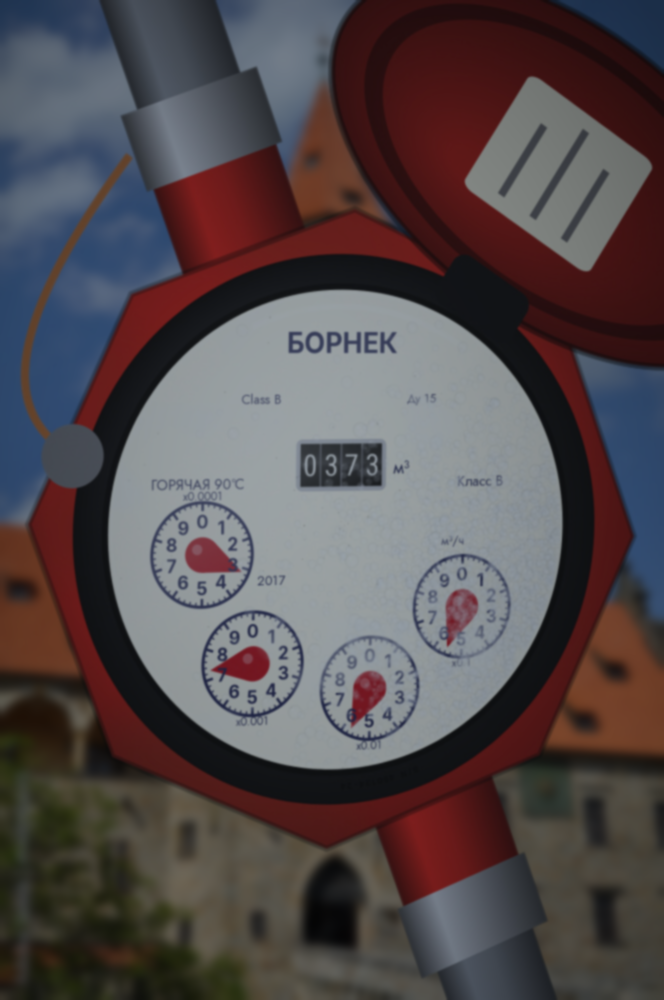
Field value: 373.5573 m³
